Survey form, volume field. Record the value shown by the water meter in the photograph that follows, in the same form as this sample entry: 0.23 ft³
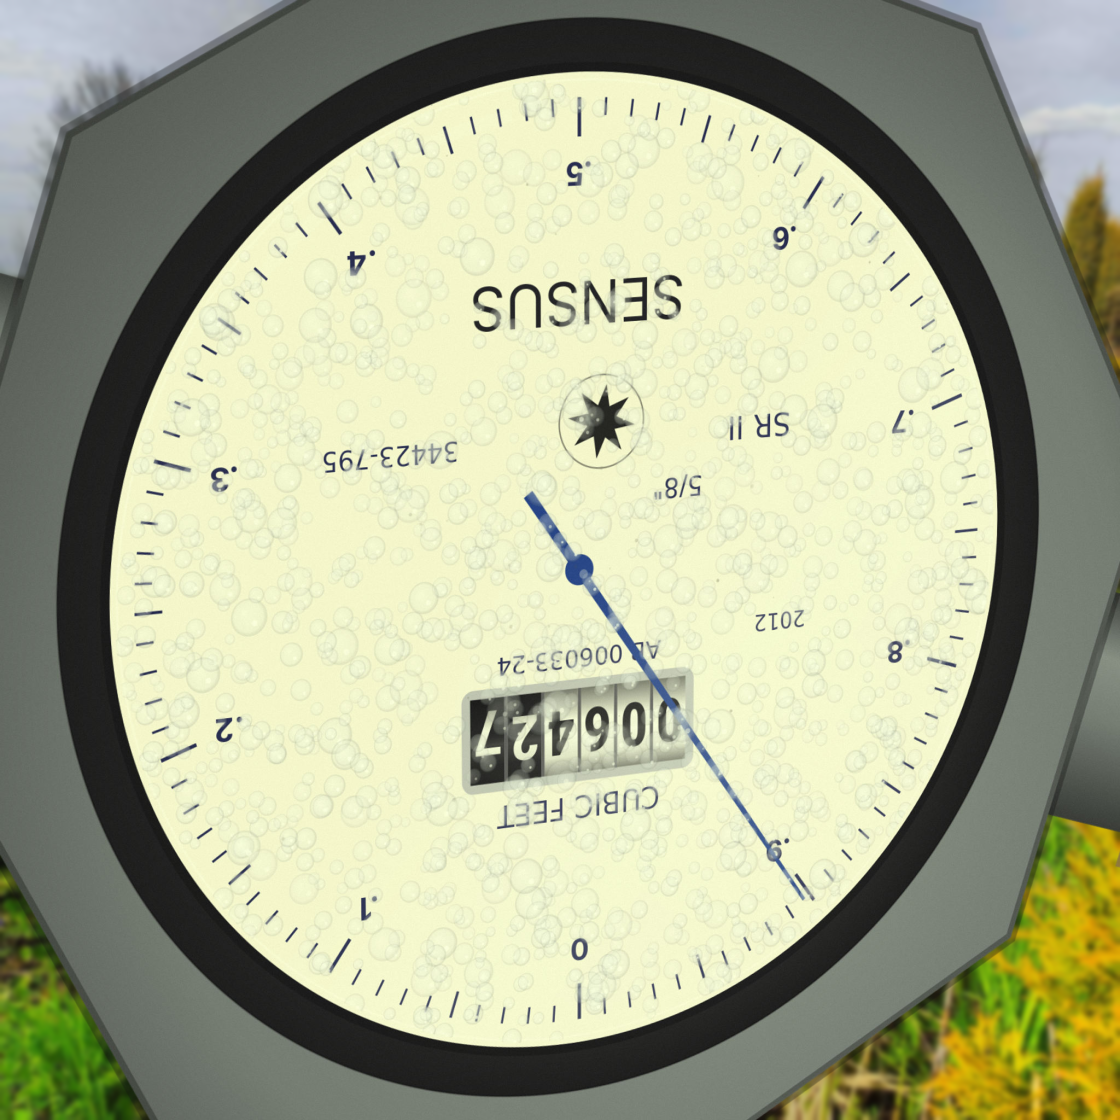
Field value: 6426.90 ft³
